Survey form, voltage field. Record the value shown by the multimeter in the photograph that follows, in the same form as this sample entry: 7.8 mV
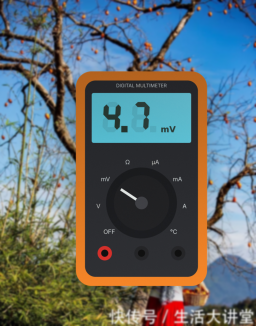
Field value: 4.7 mV
